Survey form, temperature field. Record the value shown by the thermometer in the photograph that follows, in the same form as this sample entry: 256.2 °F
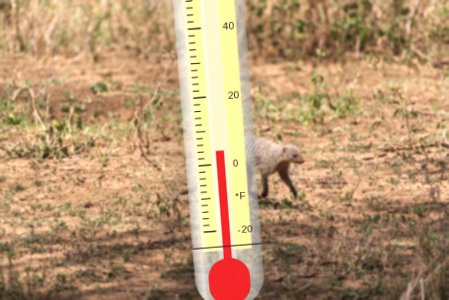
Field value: 4 °F
